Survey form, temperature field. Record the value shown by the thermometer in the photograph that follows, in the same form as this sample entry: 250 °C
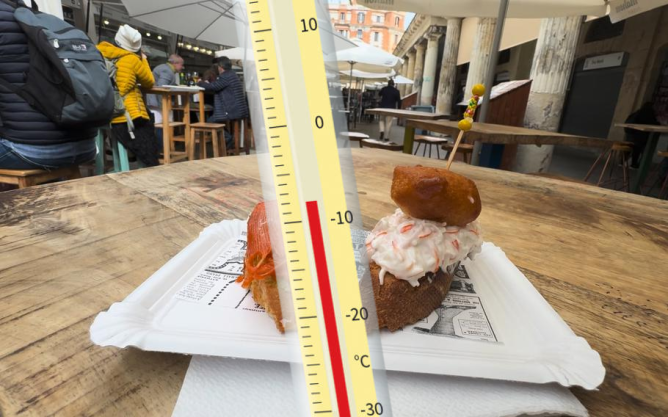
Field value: -8 °C
